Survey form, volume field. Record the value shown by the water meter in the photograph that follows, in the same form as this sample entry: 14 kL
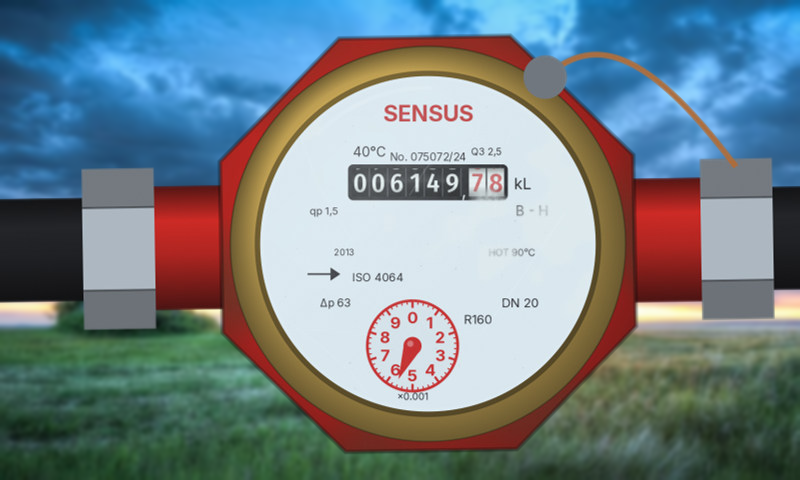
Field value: 6149.785 kL
